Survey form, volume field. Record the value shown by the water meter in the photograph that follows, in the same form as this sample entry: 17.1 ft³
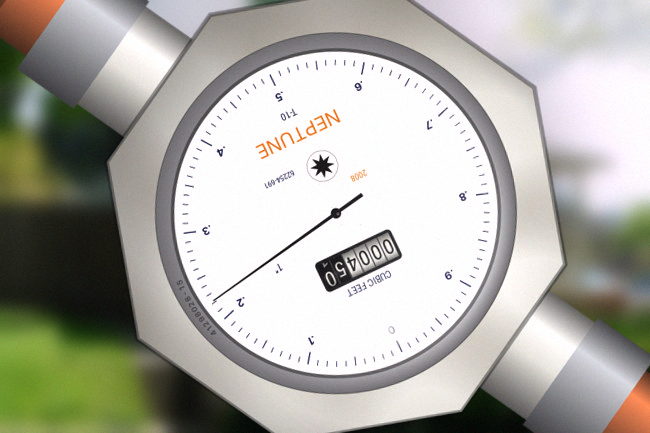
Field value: 450.22 ft³
